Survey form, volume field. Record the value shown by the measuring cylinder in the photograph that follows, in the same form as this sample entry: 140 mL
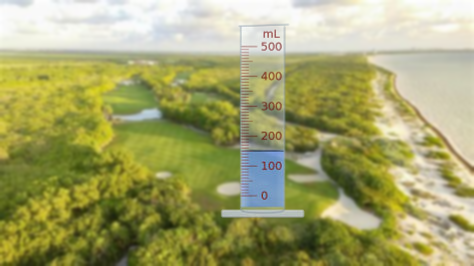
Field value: 150 mL
